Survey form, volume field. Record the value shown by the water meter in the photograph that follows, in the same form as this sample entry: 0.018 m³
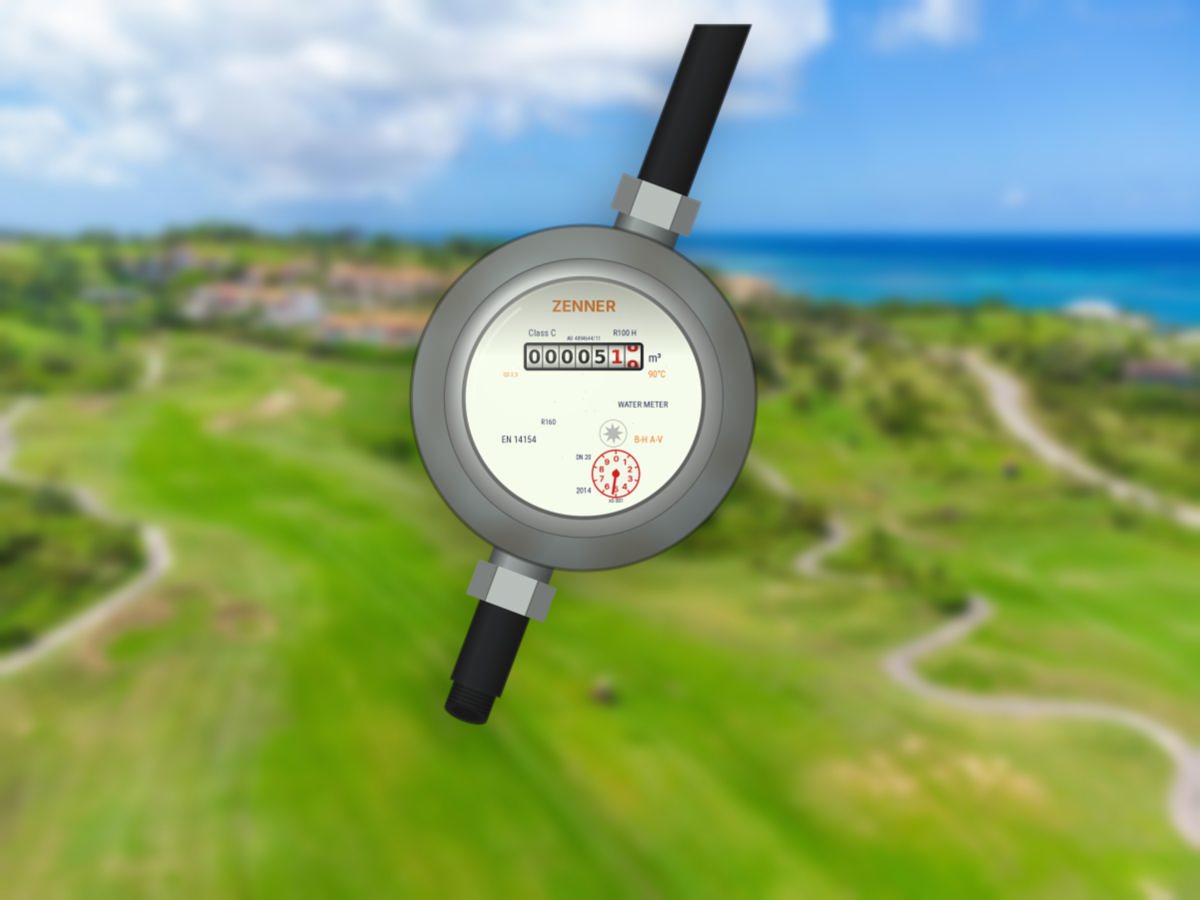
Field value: 5.185 m³
